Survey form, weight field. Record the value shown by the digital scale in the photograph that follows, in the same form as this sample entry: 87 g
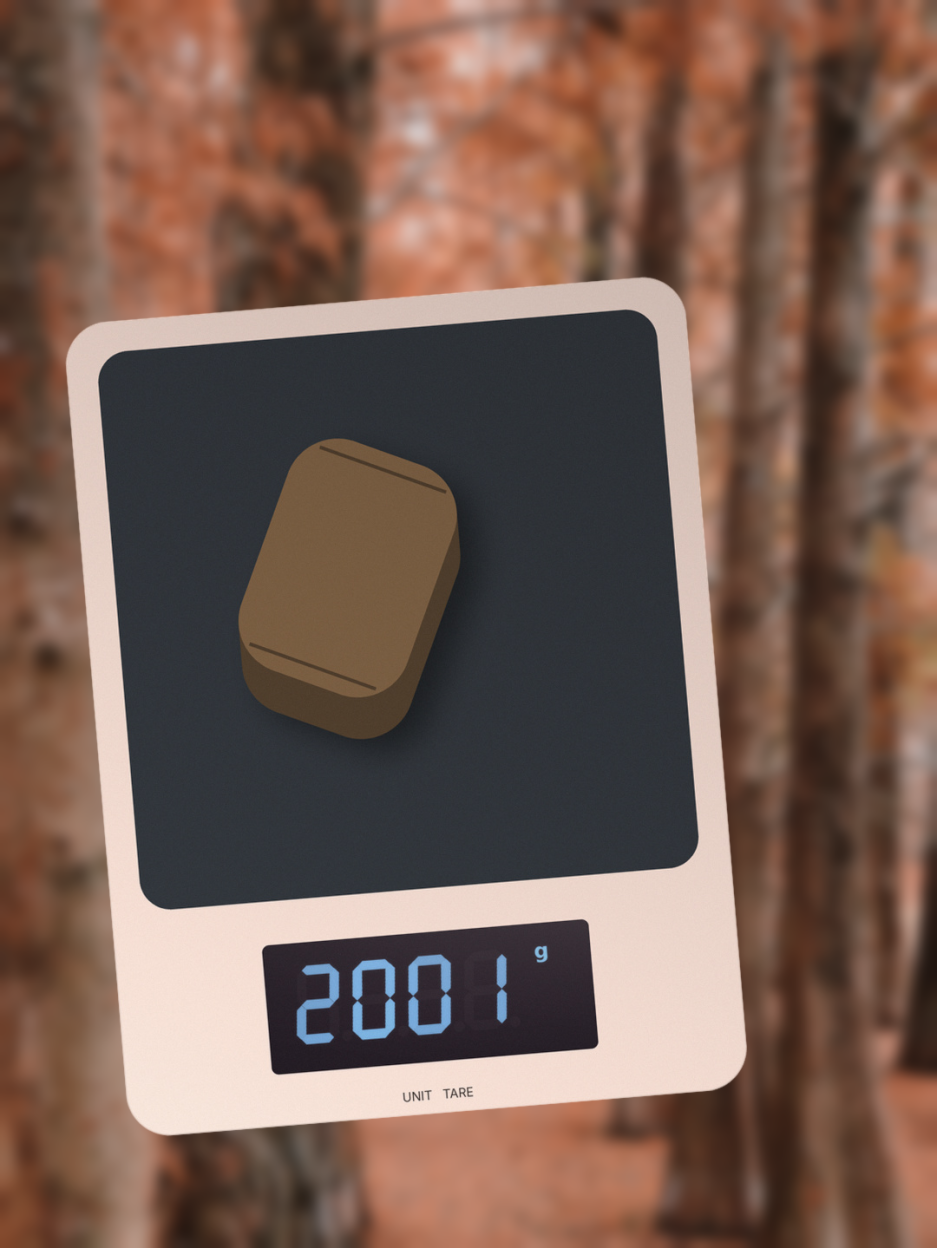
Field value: 2001 g
